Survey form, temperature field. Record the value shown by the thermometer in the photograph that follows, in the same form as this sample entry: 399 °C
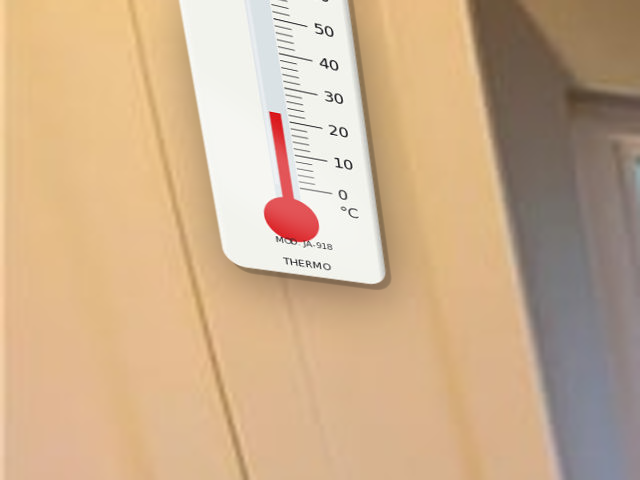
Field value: 22 °C
